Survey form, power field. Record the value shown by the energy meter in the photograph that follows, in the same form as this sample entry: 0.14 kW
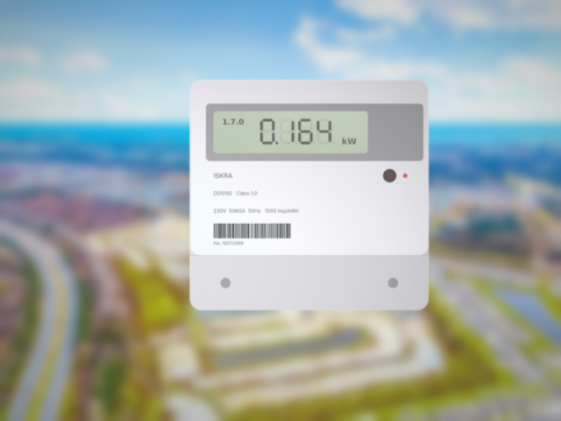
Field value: 0.164 kW
